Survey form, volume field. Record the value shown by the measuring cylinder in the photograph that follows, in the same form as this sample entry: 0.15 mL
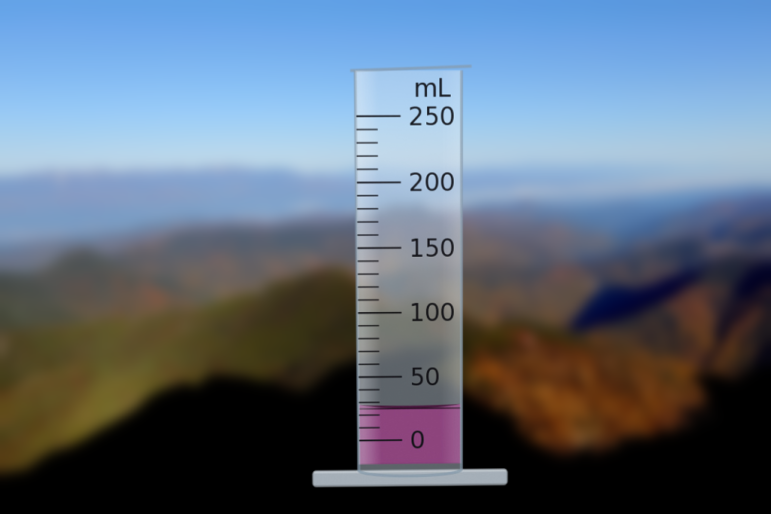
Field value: 25 mL
